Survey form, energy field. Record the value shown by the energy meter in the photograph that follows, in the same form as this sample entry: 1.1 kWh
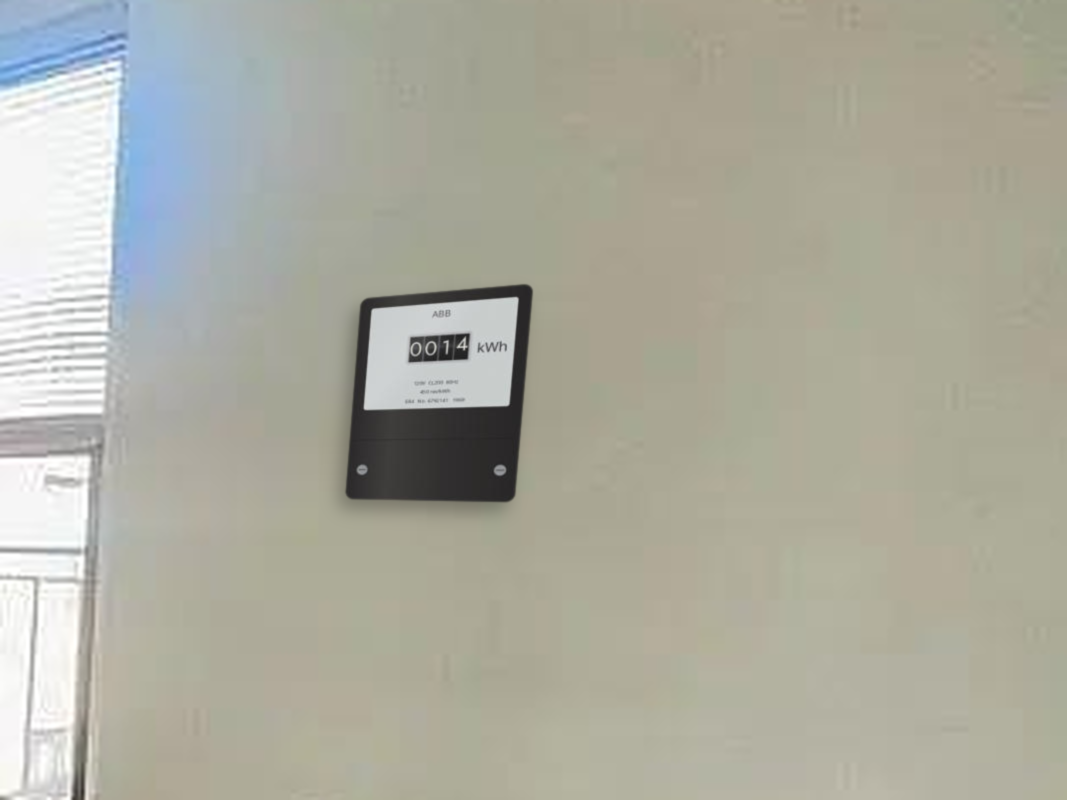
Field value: 14 kWh
